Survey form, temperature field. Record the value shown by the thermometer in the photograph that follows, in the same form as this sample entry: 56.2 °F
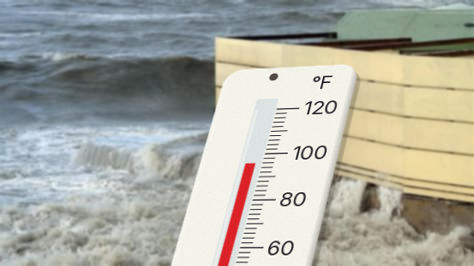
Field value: 96 °F
